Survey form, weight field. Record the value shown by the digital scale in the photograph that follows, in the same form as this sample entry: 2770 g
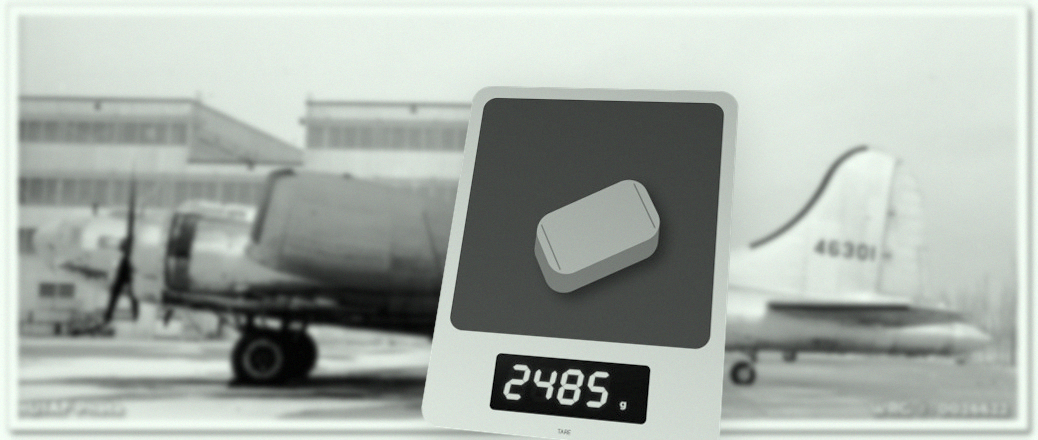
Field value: 2485 g
